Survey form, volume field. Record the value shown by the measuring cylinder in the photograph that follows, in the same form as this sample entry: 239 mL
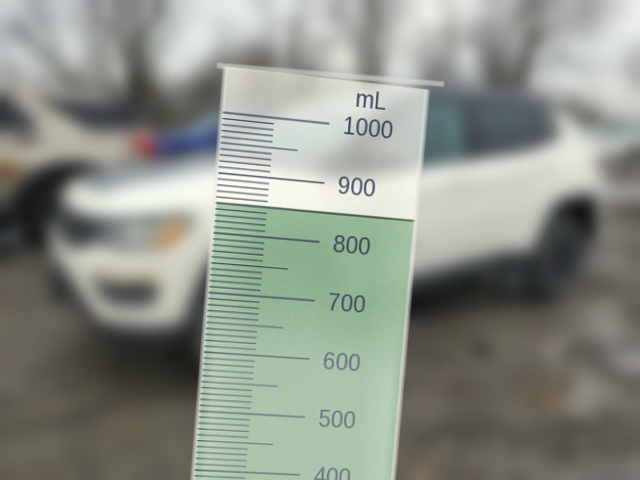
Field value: 850 mL
